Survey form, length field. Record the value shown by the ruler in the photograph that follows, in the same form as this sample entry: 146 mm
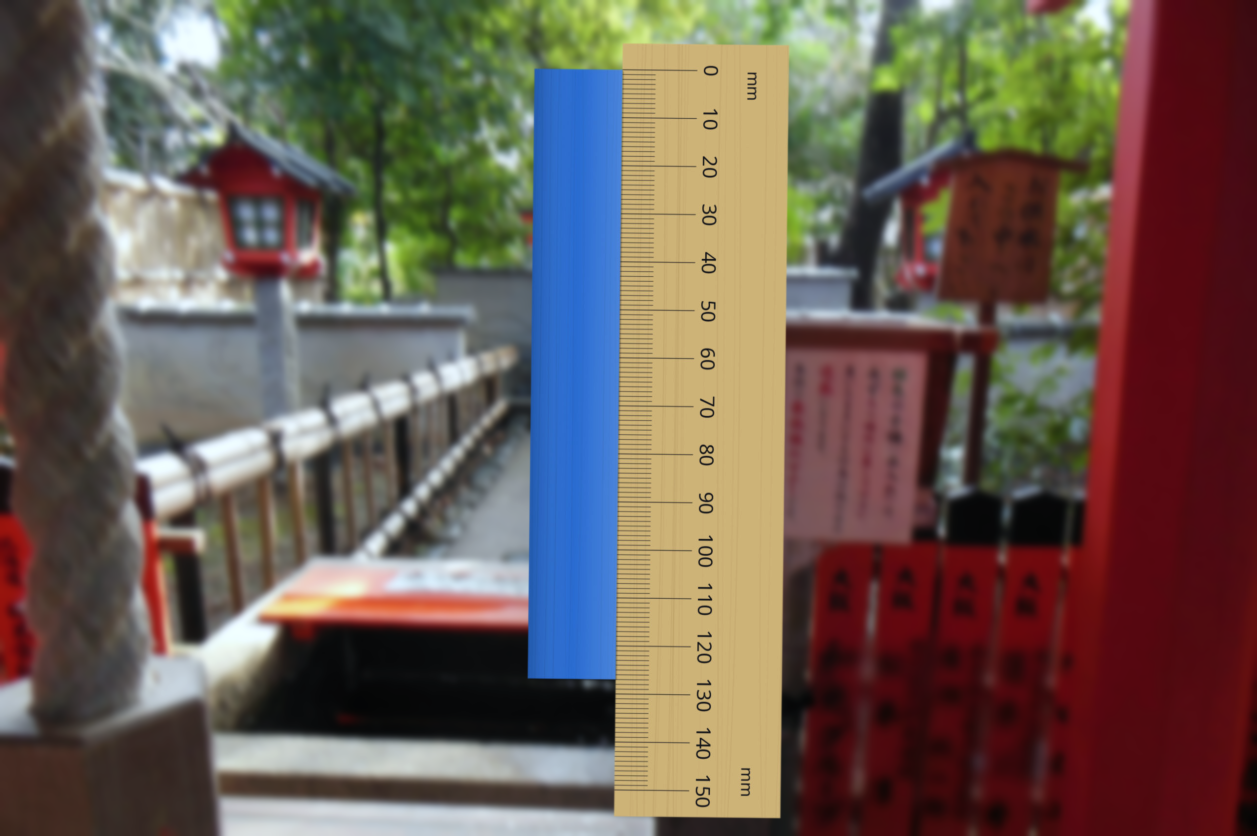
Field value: 127 mm
